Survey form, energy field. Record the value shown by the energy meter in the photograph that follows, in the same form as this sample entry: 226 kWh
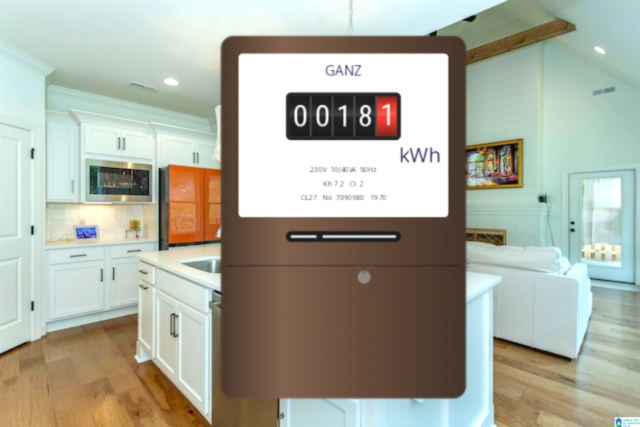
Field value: 18.1 kWh
